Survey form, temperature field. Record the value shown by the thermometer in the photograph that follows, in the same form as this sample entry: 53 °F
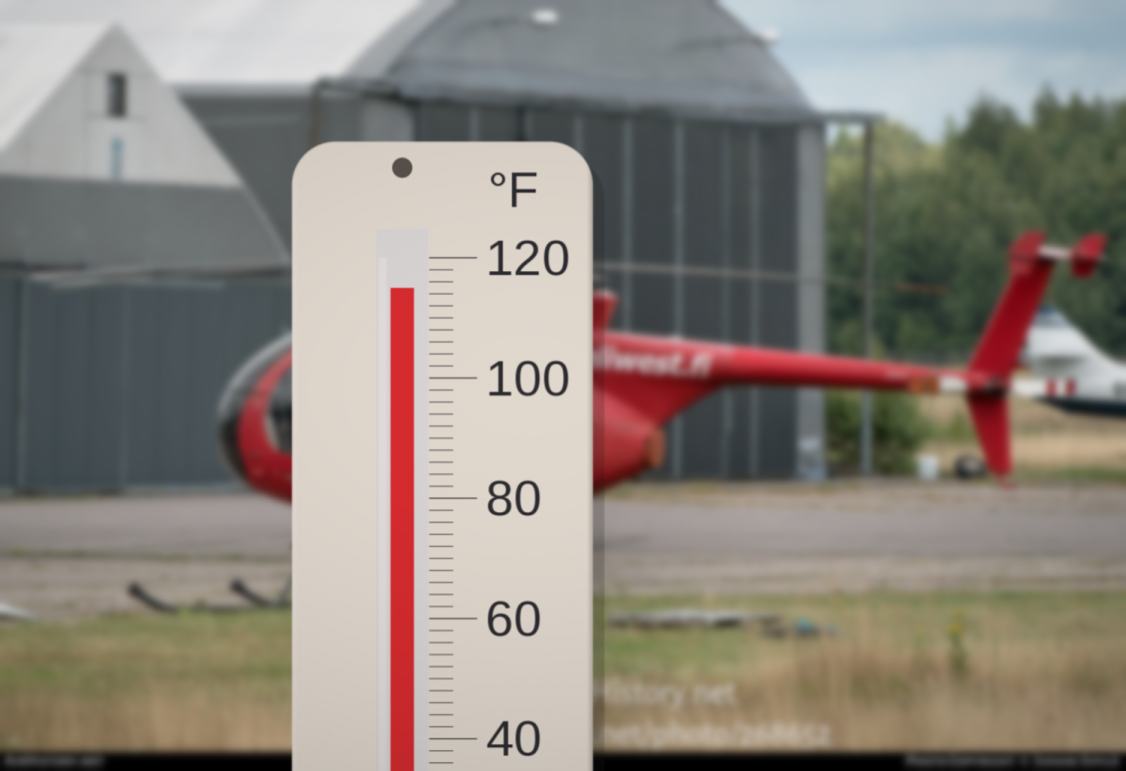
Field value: 115 °F
